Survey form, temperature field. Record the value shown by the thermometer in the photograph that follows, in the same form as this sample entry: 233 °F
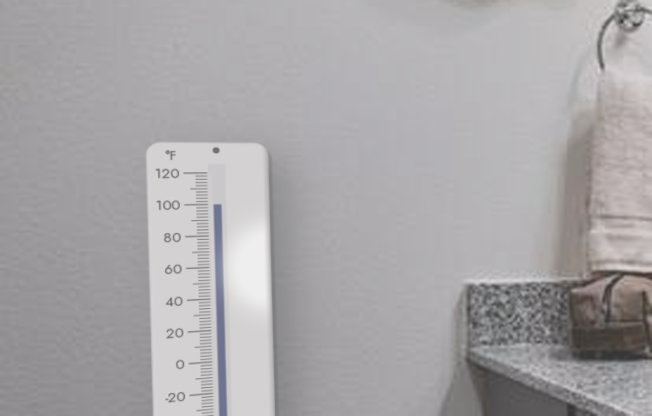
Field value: 100 °F
